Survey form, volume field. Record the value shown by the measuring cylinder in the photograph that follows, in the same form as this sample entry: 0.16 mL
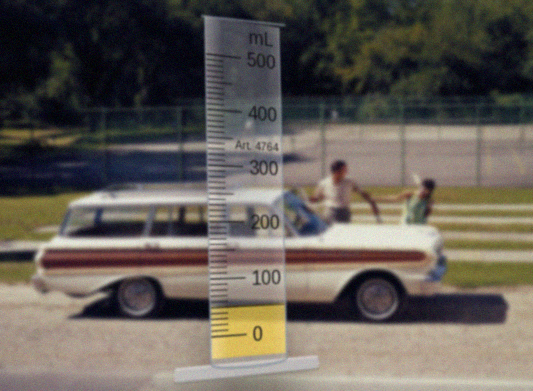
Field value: 50 mL
